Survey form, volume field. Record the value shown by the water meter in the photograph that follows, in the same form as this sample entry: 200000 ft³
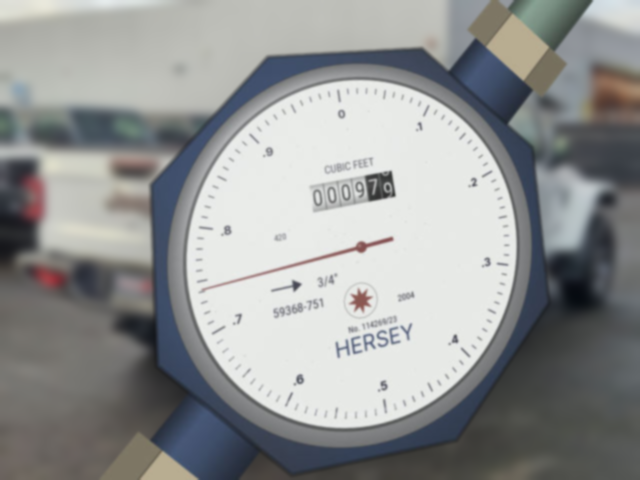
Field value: 978.74 ft³
